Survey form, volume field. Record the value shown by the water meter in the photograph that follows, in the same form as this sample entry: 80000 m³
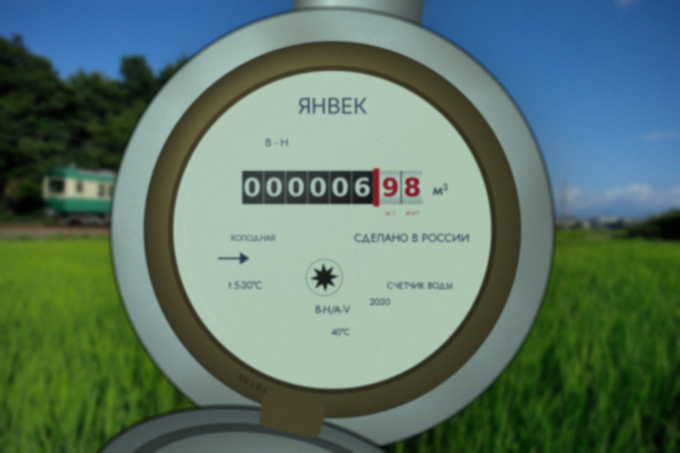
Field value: 6.98 m³
